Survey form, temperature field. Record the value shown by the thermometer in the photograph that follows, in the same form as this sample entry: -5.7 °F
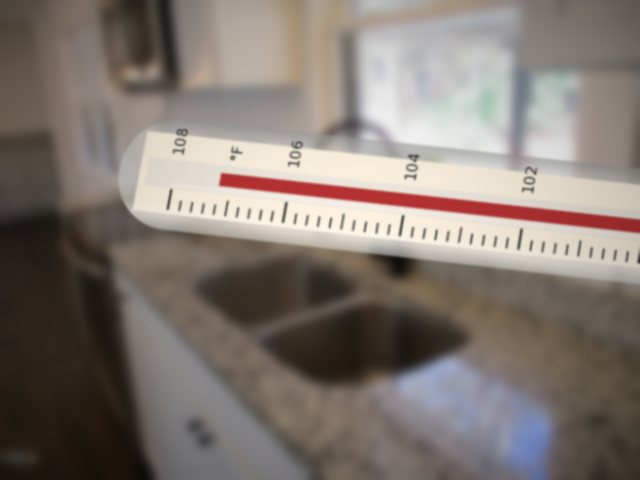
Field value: 107.2 °F
